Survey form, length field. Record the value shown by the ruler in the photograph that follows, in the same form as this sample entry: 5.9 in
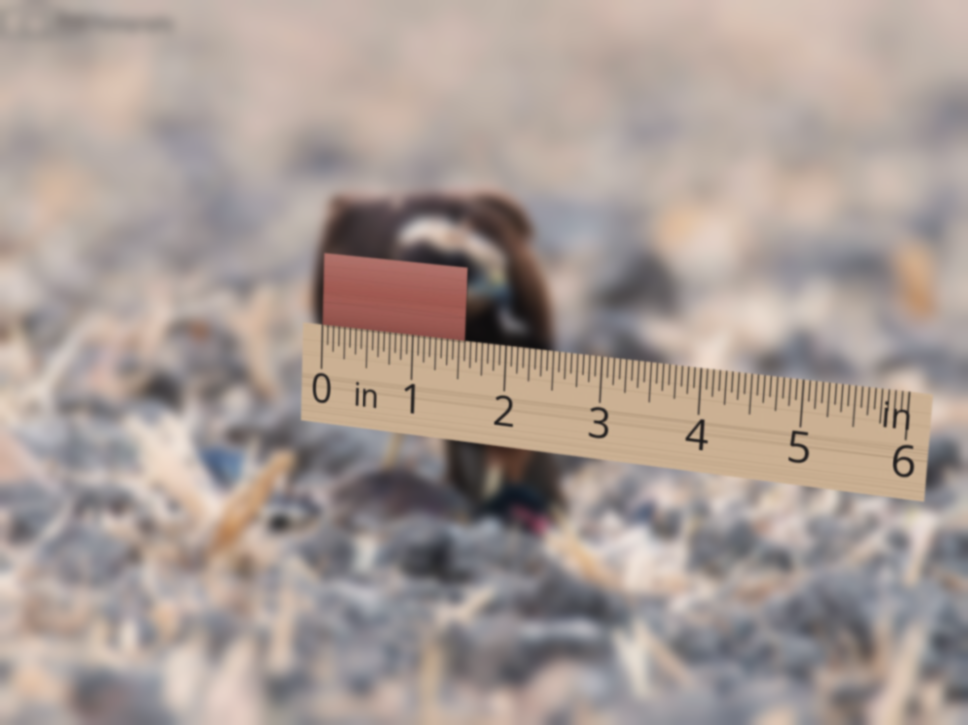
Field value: 1.5625 in
